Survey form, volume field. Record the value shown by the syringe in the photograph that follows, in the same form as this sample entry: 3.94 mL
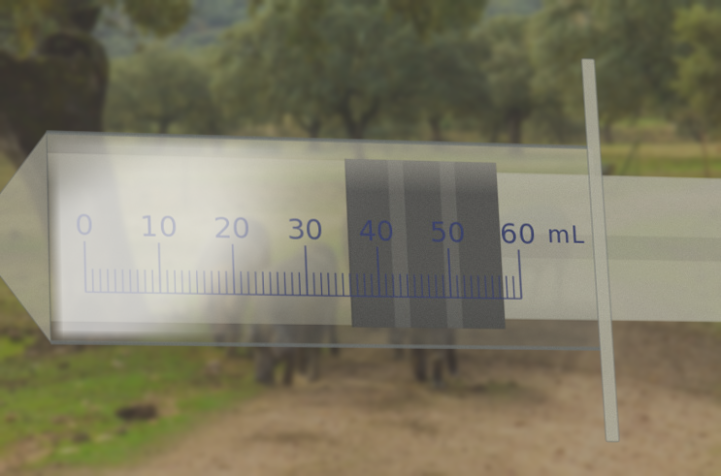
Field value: 36 mL
